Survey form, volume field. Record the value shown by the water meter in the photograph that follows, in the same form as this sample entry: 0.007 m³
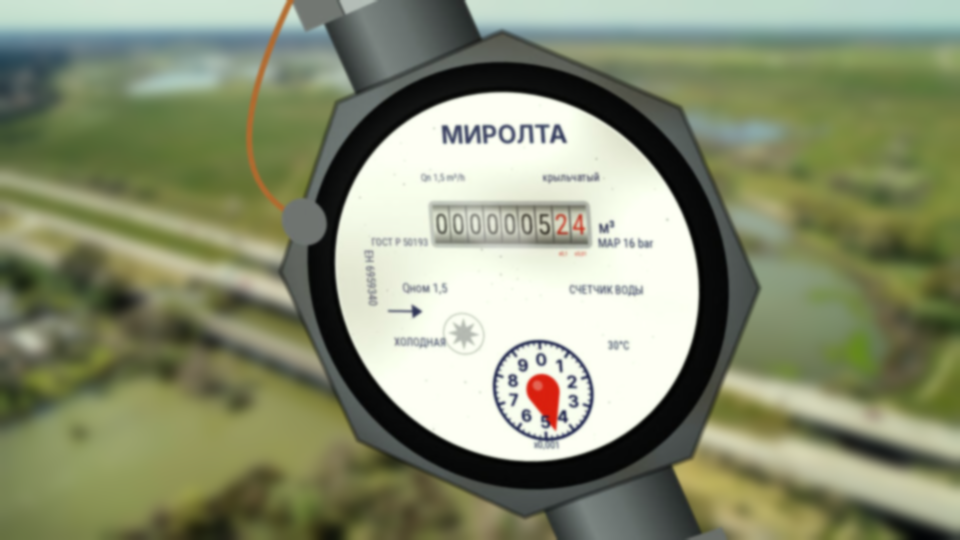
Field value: 5.244 m³
